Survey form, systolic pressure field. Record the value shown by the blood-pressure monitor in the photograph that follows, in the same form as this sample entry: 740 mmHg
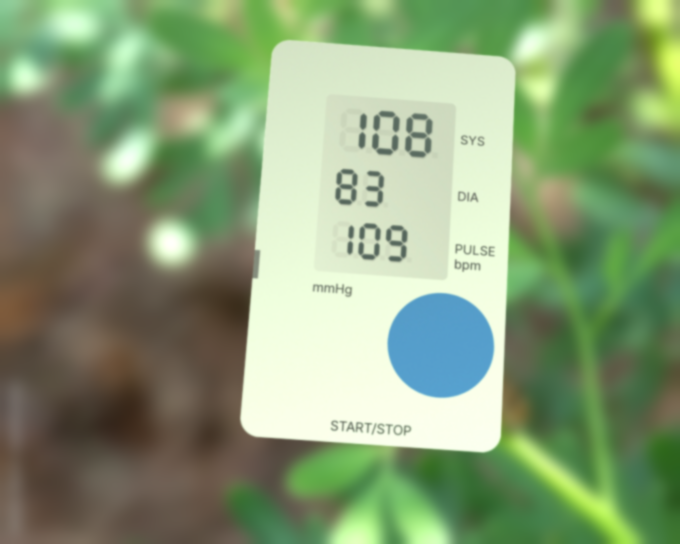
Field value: 108 mmHg
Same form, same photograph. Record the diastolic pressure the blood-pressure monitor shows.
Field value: 83 mmHg
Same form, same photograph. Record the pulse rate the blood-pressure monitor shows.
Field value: 109 bpm
